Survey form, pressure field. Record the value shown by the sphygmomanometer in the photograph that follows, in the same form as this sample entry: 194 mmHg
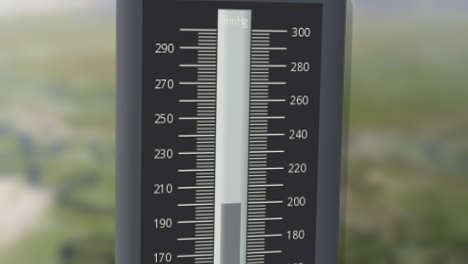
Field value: 200 mmHg
